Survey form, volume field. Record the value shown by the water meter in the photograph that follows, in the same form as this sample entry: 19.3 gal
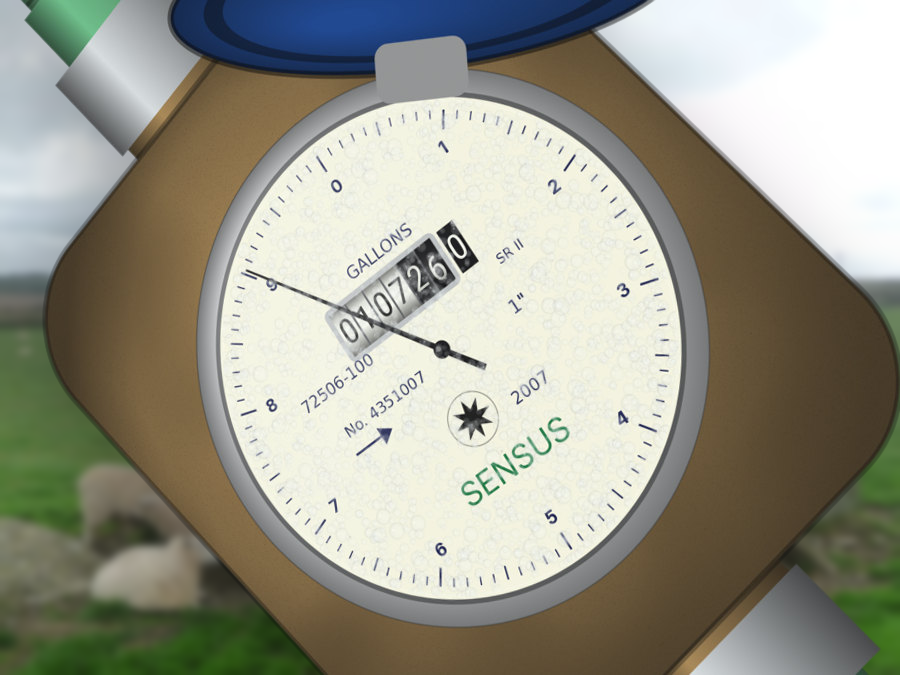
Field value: 107259.0 gal
